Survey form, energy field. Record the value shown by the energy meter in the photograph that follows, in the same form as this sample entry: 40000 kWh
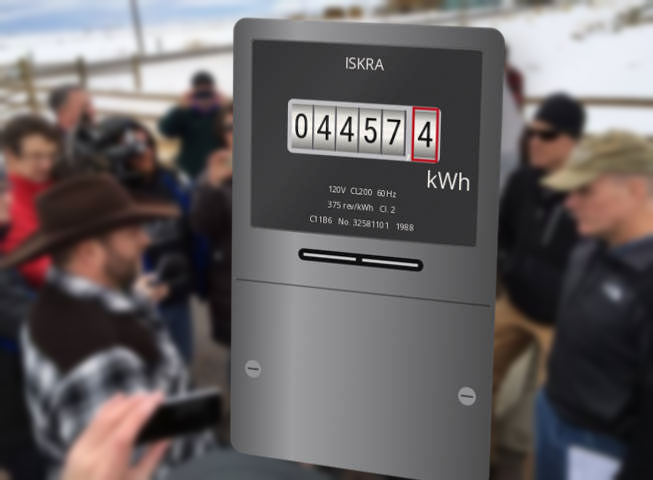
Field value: 4457.4 kWh
